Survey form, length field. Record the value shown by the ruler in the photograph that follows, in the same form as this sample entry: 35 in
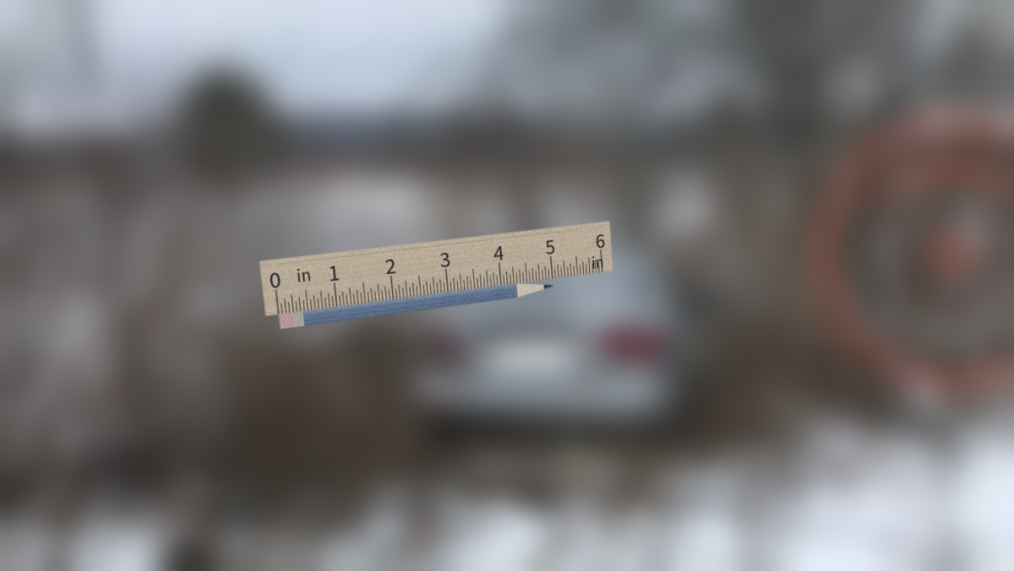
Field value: 5 in
